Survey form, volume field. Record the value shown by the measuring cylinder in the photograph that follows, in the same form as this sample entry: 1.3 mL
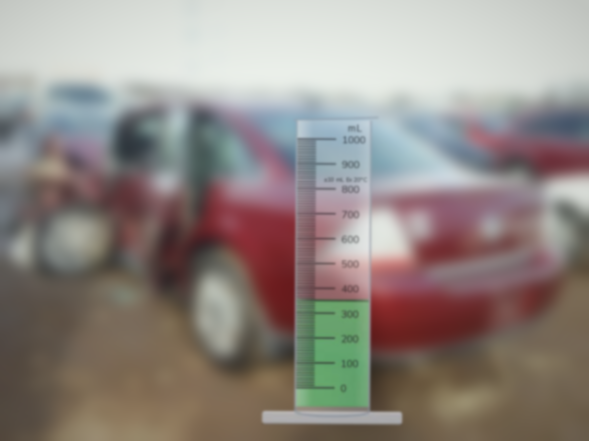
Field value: 350 mL
